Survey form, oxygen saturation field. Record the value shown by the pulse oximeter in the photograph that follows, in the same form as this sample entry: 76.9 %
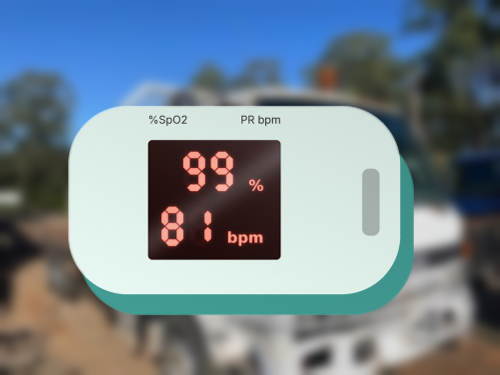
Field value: 99 %
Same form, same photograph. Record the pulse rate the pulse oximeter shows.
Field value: 81 bpm
